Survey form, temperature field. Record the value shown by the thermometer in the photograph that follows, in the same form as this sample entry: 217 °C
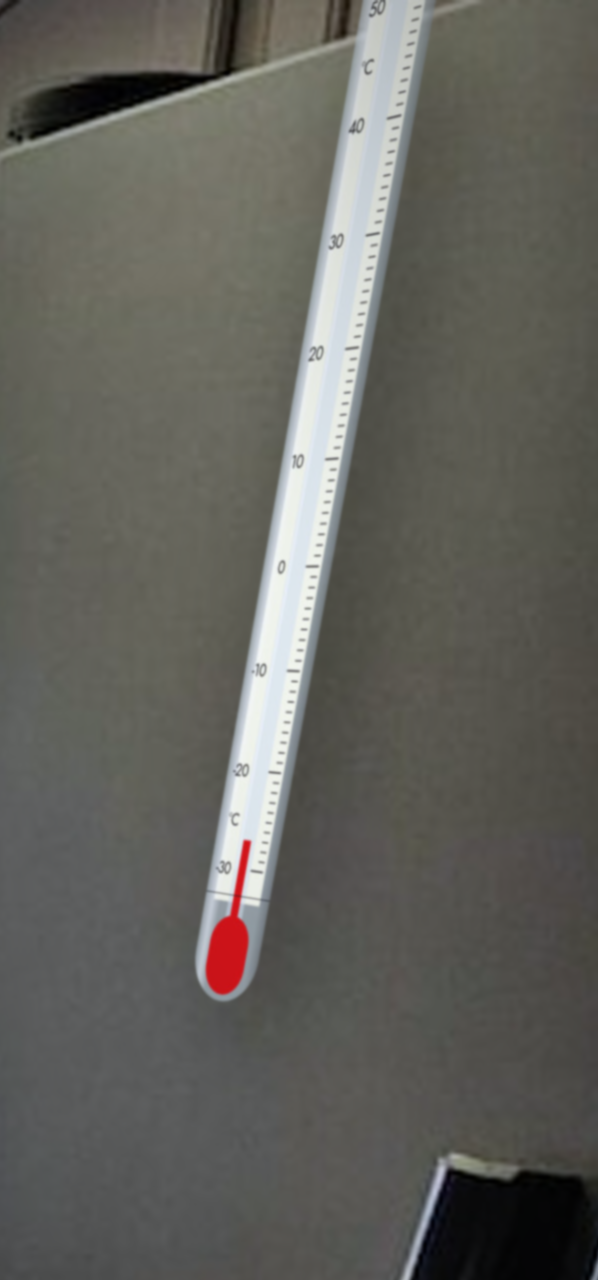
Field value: -27 °C
